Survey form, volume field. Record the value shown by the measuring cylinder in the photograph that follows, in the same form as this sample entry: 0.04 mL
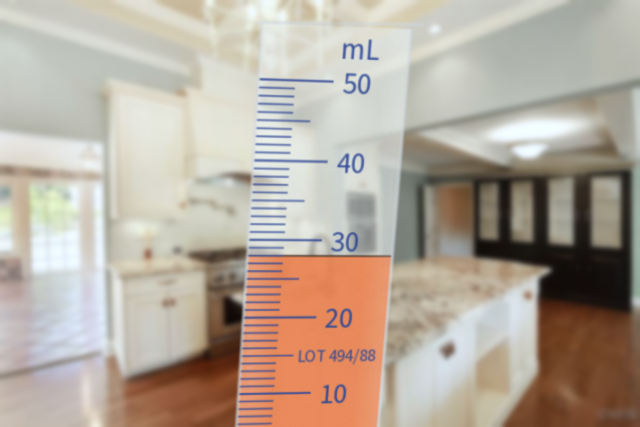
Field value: 28 mL
